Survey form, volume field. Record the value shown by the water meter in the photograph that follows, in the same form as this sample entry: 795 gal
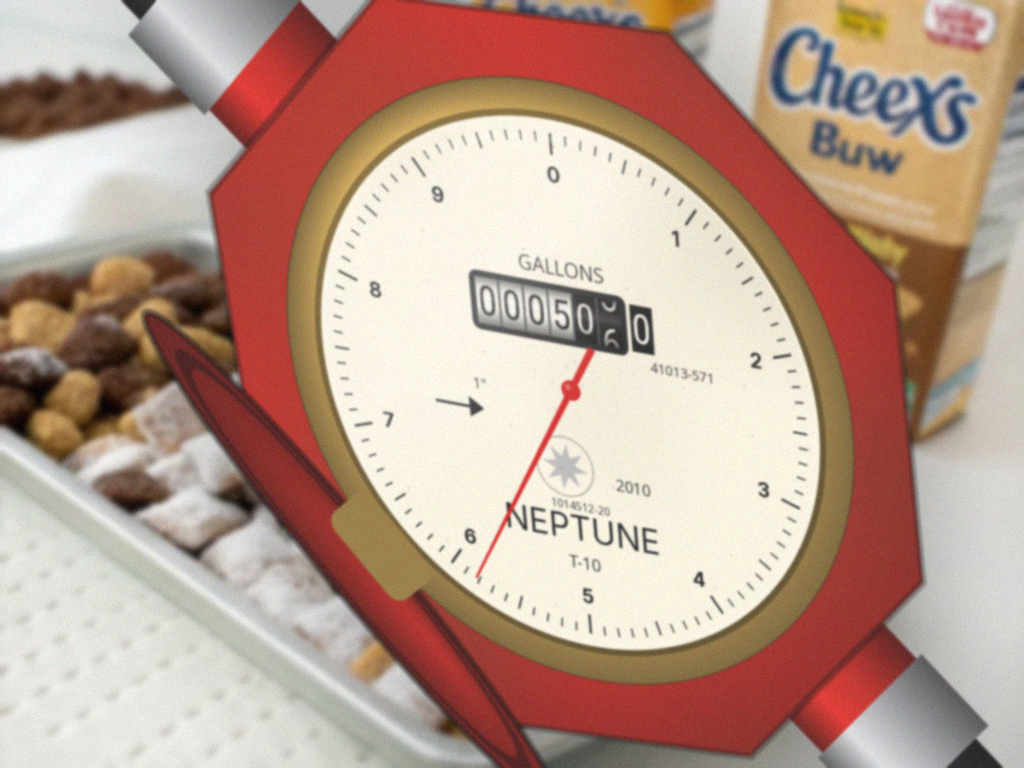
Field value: 5055.8 gal
